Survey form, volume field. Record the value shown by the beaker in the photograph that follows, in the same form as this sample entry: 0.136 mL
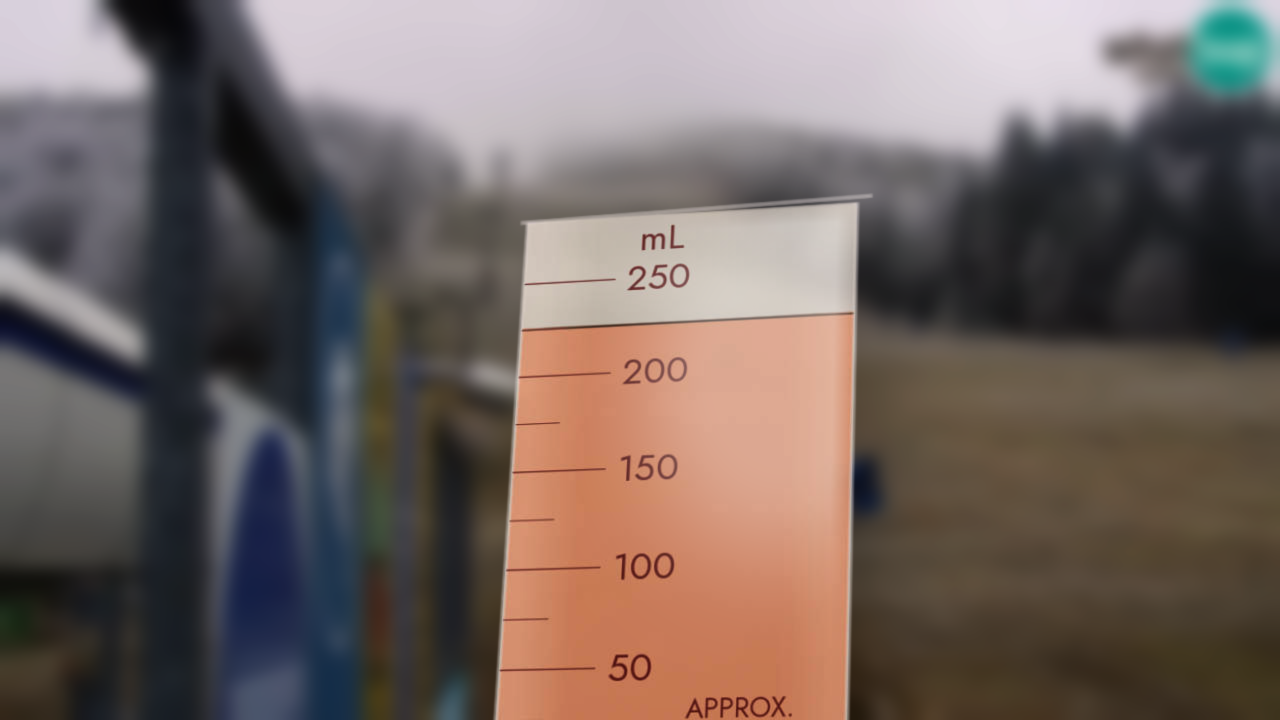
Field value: 225 mL
